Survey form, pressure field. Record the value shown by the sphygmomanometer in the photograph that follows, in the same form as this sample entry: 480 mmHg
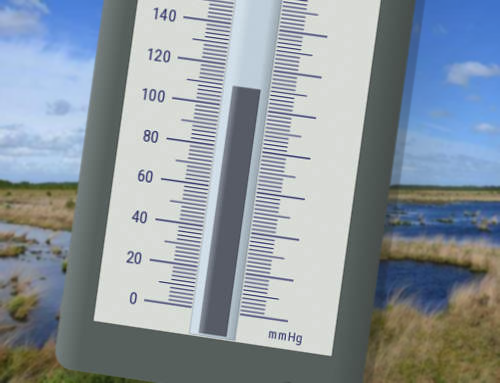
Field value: 110 mmHg
